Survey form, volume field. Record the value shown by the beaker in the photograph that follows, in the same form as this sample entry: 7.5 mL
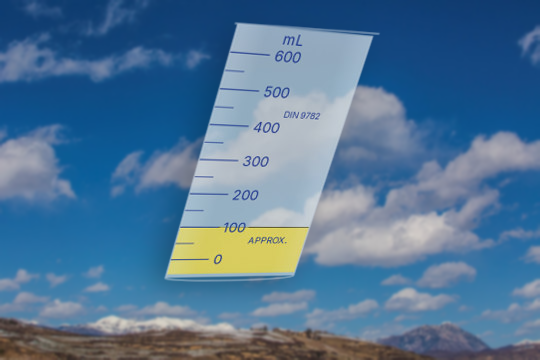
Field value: 100 mL
